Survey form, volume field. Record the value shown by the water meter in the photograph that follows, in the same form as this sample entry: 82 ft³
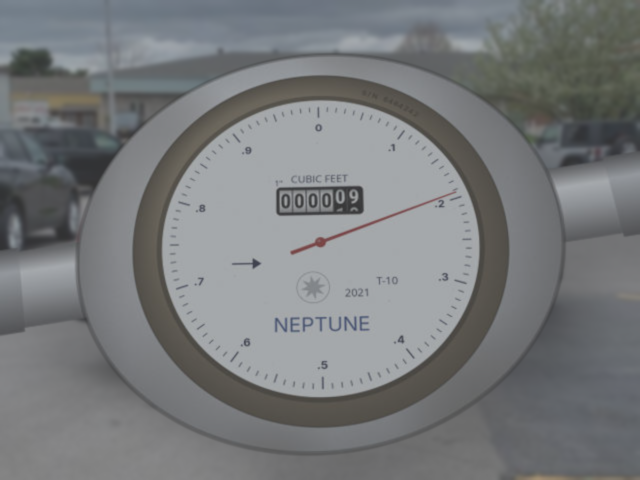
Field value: 9.19 ft³
